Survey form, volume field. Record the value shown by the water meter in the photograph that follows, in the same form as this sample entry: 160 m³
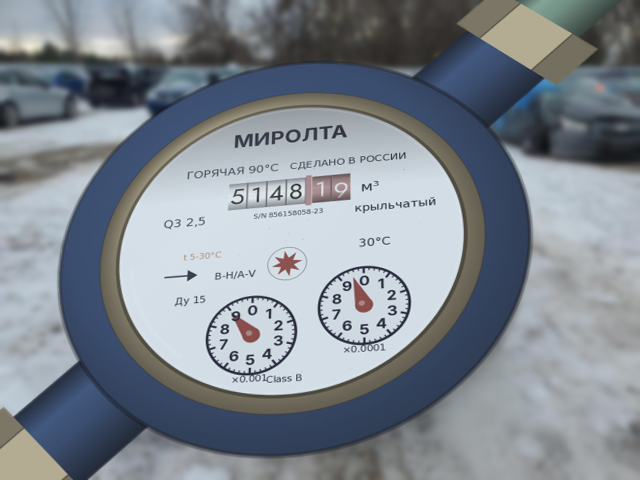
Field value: 5148.1889 m³
